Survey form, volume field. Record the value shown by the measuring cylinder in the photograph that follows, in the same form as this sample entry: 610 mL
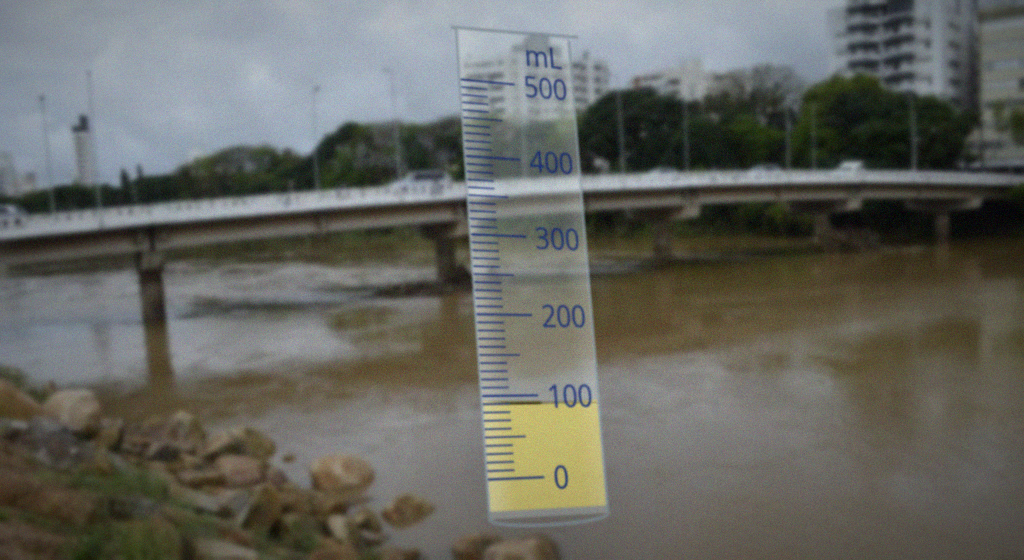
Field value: 90 mL
